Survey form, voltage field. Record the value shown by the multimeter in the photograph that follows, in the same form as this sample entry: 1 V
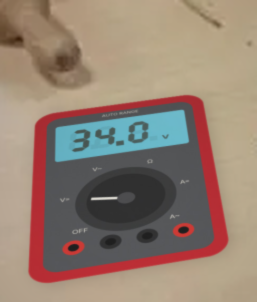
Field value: 34.0 V
